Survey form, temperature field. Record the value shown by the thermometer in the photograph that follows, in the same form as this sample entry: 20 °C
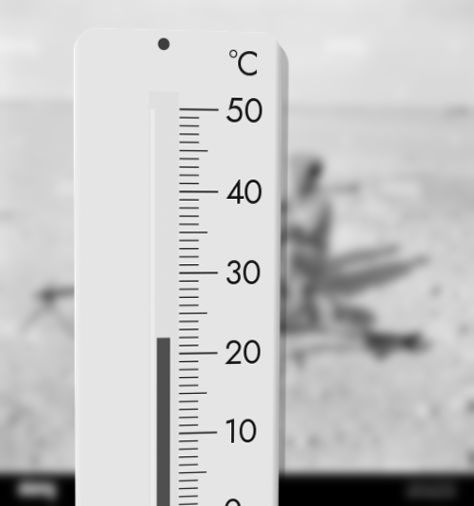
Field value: 22 °C
